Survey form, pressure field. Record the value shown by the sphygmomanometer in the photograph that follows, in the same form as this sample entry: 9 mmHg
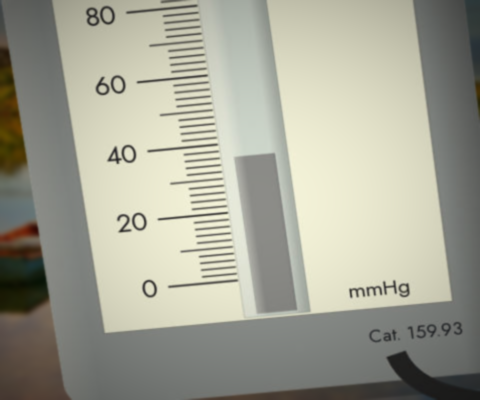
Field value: 36 mmHg
